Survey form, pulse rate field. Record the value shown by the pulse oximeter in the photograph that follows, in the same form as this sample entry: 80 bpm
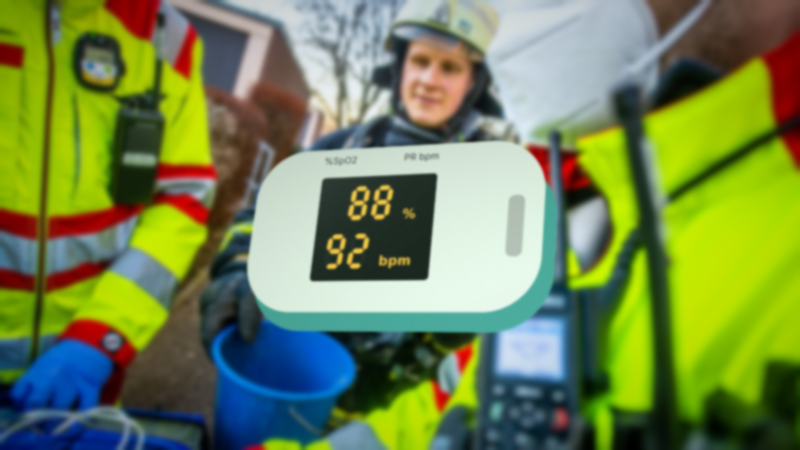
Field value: 92 bpm
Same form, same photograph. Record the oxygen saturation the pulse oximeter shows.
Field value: 88 %
